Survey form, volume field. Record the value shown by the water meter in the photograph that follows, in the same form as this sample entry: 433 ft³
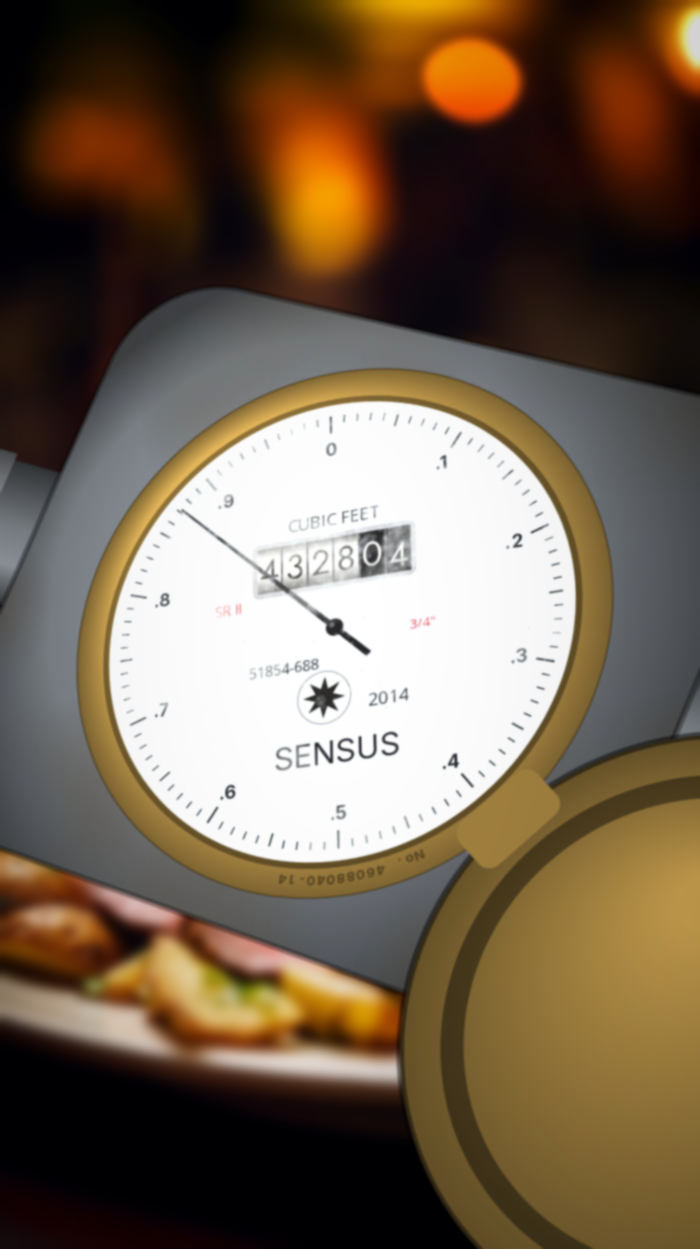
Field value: 432803.87 ft³
